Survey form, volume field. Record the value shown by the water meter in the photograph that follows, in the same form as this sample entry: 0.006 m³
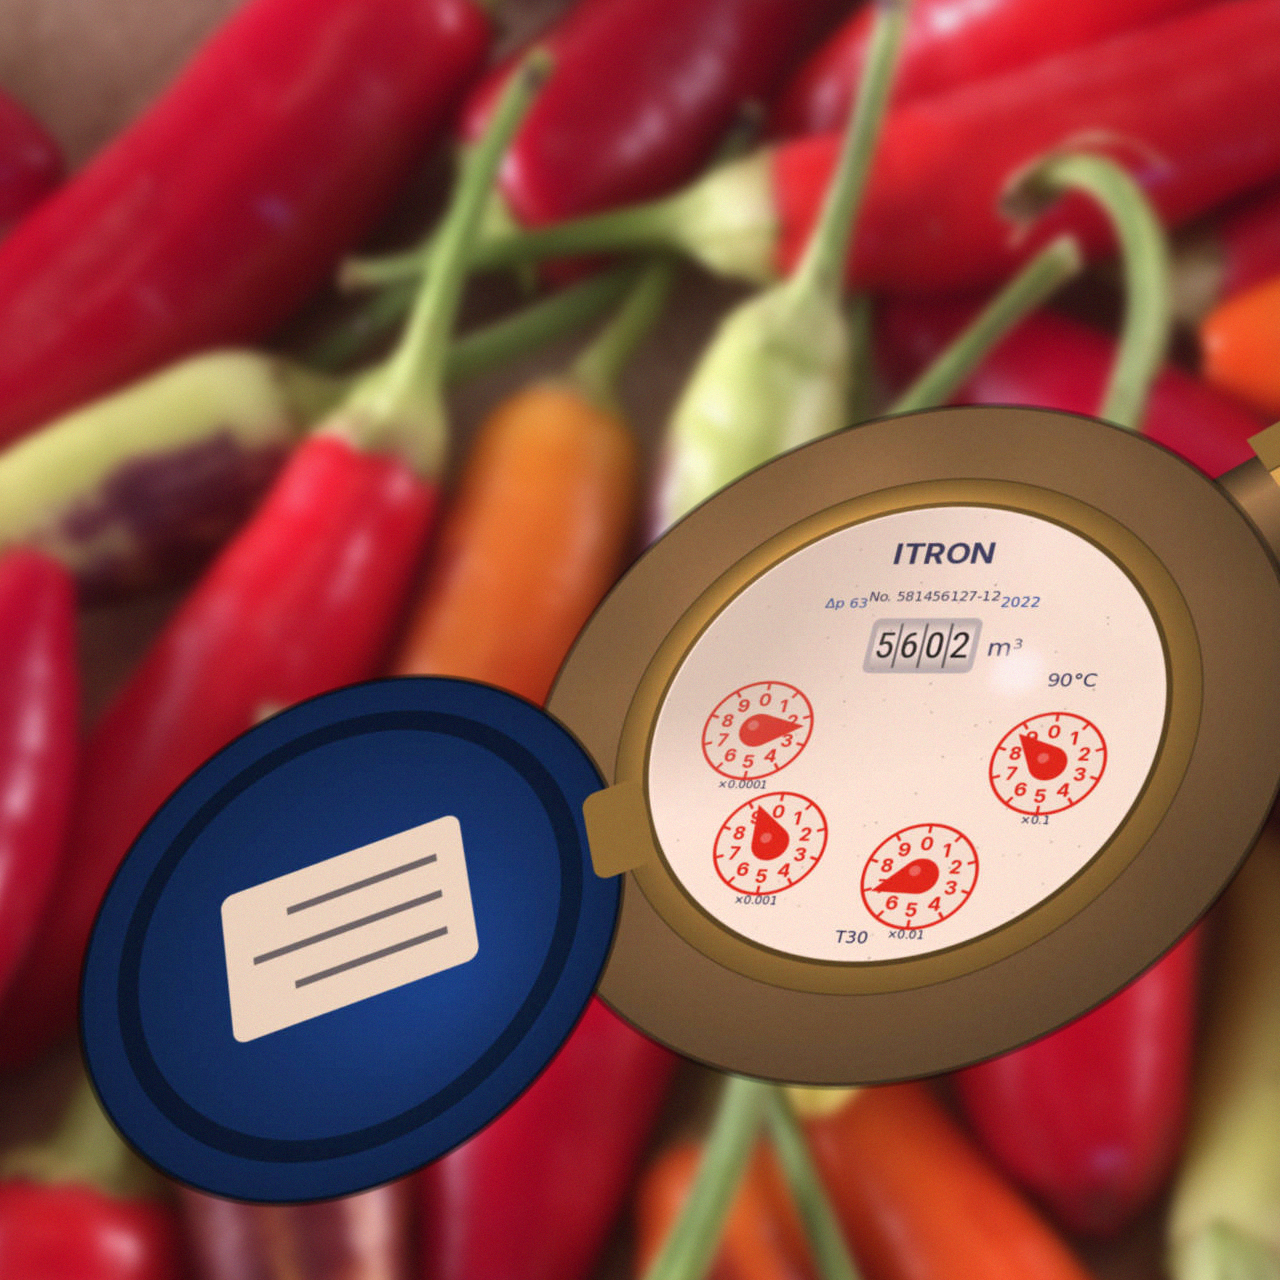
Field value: 5602.8692 m³
